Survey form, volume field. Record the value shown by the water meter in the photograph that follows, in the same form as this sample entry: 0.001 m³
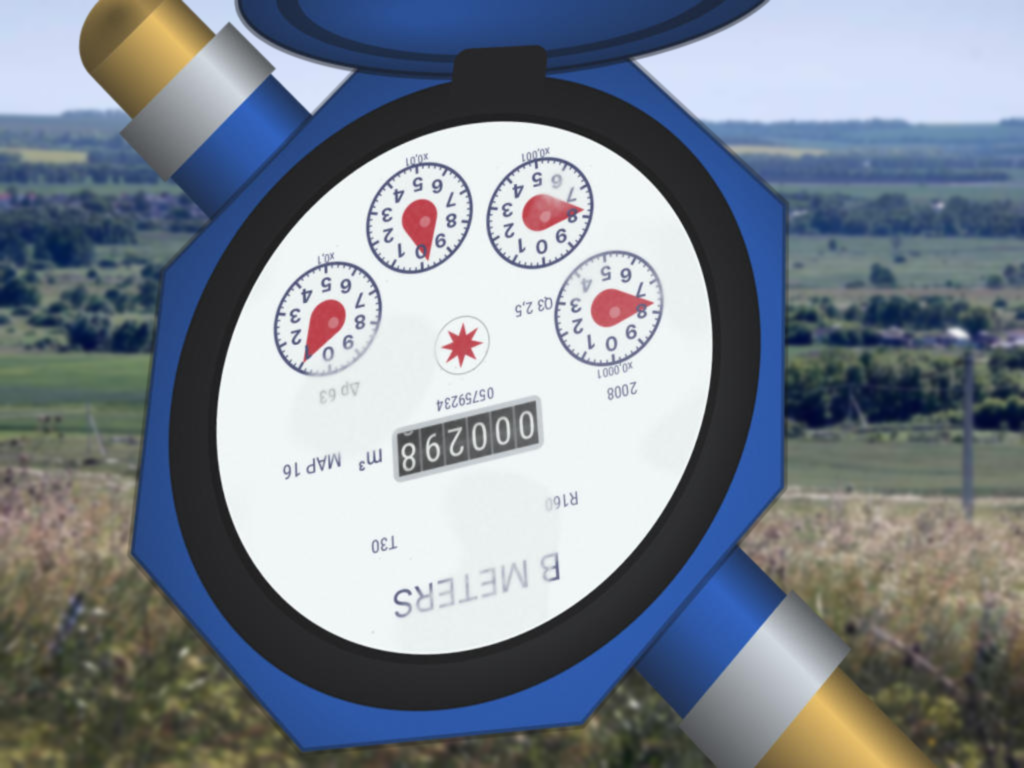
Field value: 298.0977 m³
